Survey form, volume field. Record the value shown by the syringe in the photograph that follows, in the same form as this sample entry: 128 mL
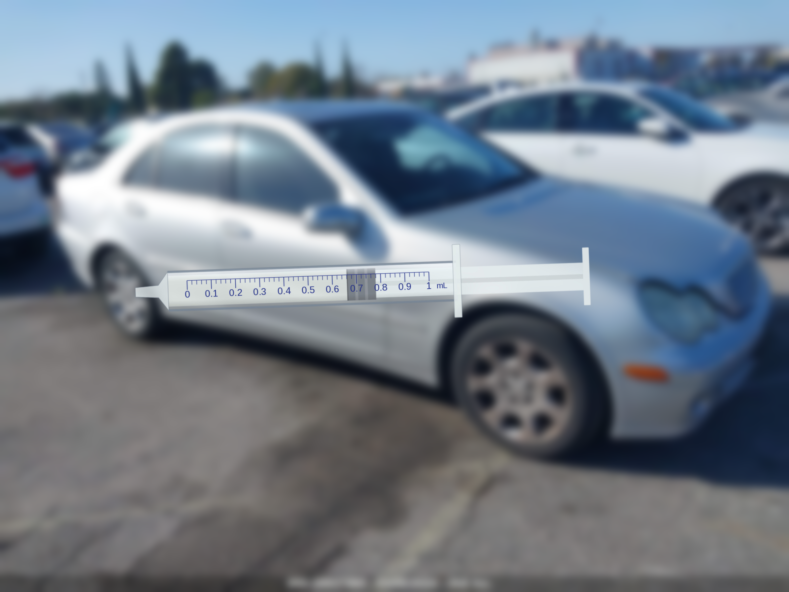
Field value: 0.66 mL
